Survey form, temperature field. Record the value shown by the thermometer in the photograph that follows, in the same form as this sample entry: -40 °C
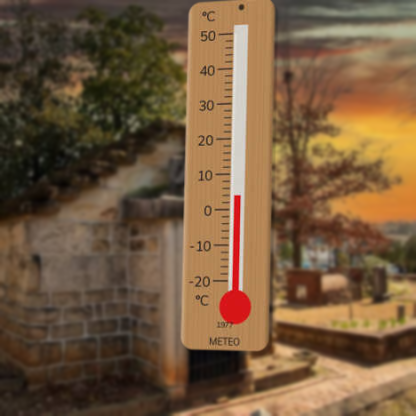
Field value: 4 °C
